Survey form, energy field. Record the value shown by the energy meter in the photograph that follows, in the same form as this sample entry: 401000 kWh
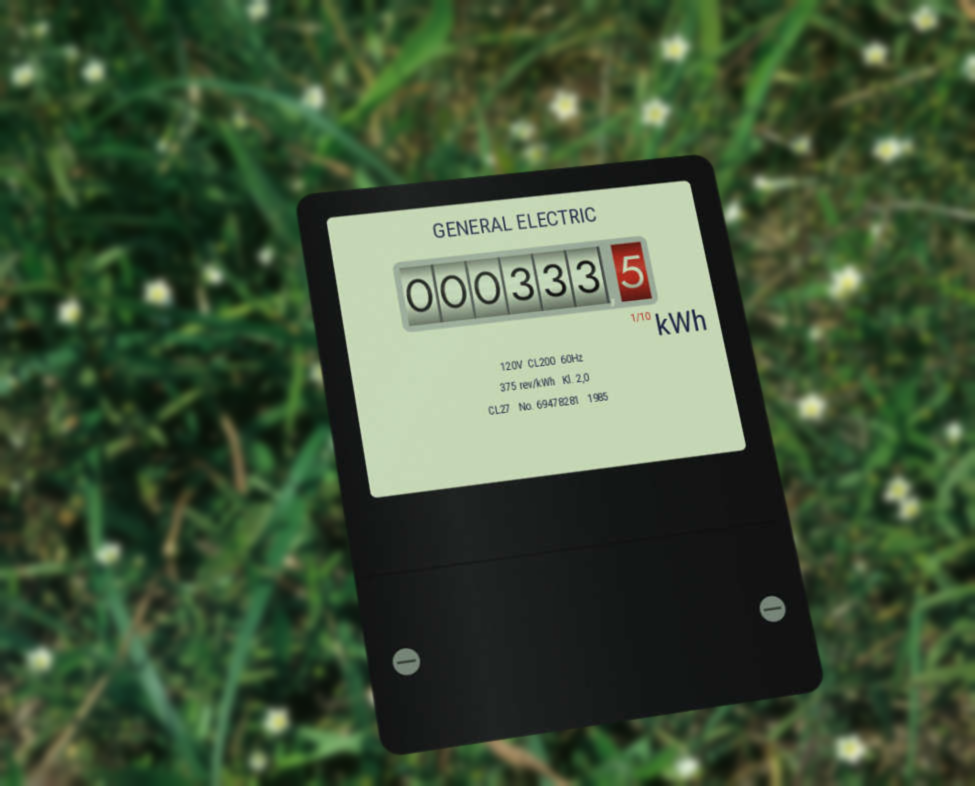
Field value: 333.5 kWh
